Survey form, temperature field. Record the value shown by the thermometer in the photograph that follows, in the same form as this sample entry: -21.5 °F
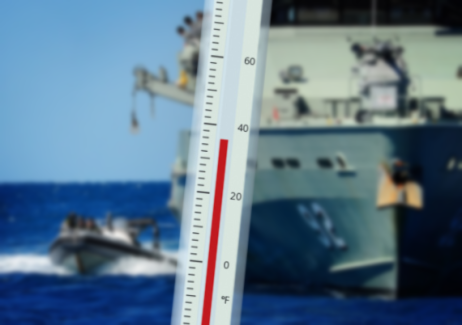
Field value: 36 °F
